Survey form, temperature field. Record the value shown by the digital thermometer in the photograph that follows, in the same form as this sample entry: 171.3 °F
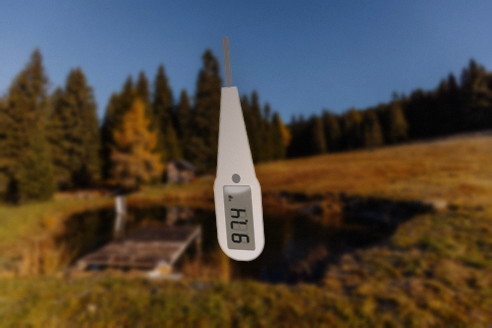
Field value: 97.4 °F
